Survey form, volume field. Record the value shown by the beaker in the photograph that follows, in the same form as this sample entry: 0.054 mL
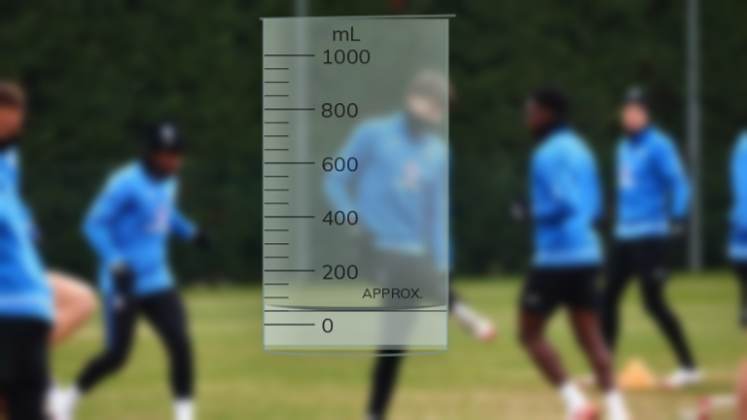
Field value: 50 mL
